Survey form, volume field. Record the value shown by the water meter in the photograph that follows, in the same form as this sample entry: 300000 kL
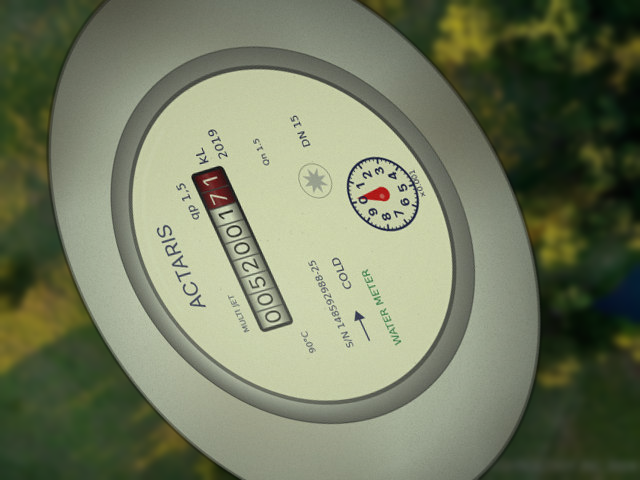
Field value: 52001.710 kL
